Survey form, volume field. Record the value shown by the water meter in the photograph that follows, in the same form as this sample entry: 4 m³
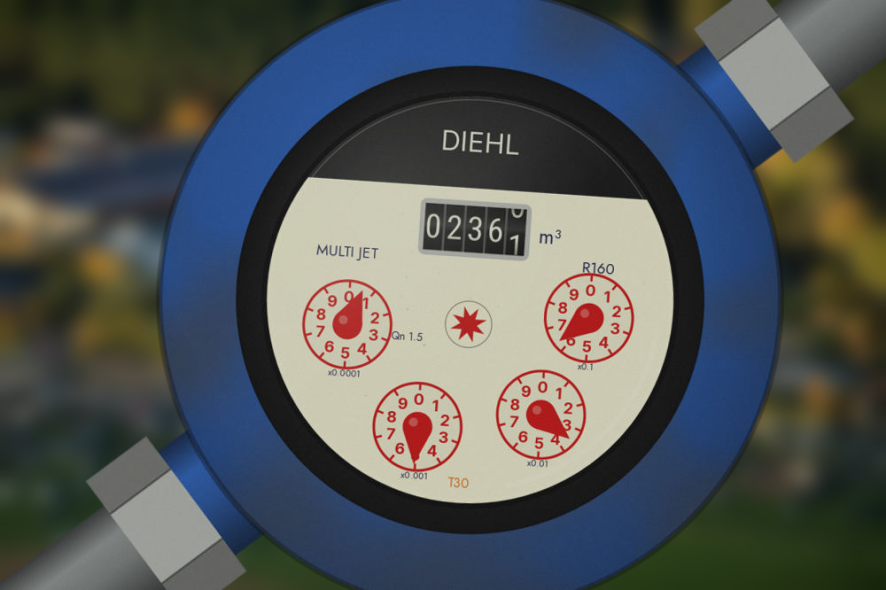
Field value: 2360.6350 m³
